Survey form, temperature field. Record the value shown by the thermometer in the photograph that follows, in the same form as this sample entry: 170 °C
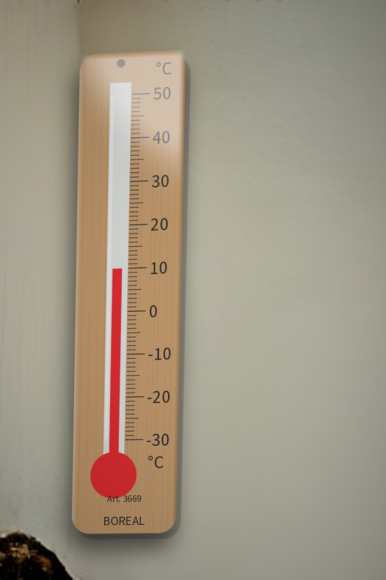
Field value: 10 °C
